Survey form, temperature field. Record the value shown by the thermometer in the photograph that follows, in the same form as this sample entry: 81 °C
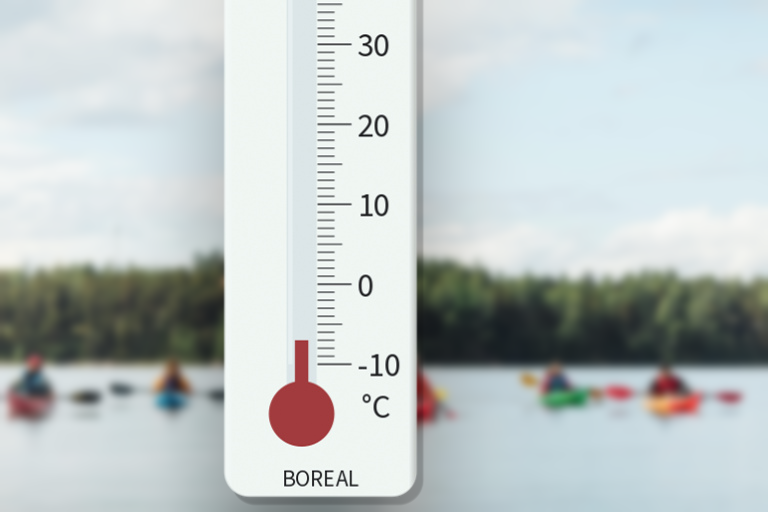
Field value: -7 °C
